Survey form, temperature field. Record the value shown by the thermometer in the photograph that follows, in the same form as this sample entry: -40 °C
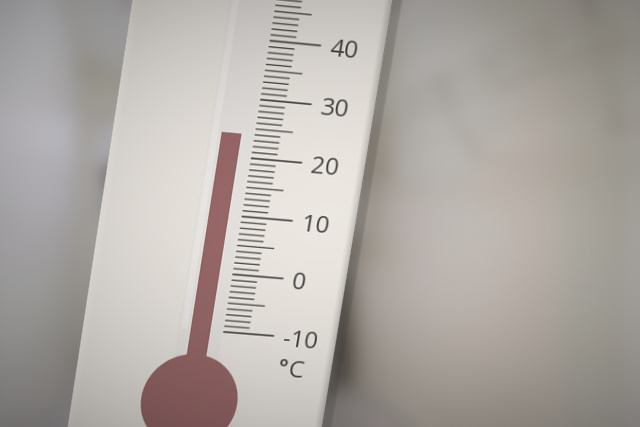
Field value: 24 °C
